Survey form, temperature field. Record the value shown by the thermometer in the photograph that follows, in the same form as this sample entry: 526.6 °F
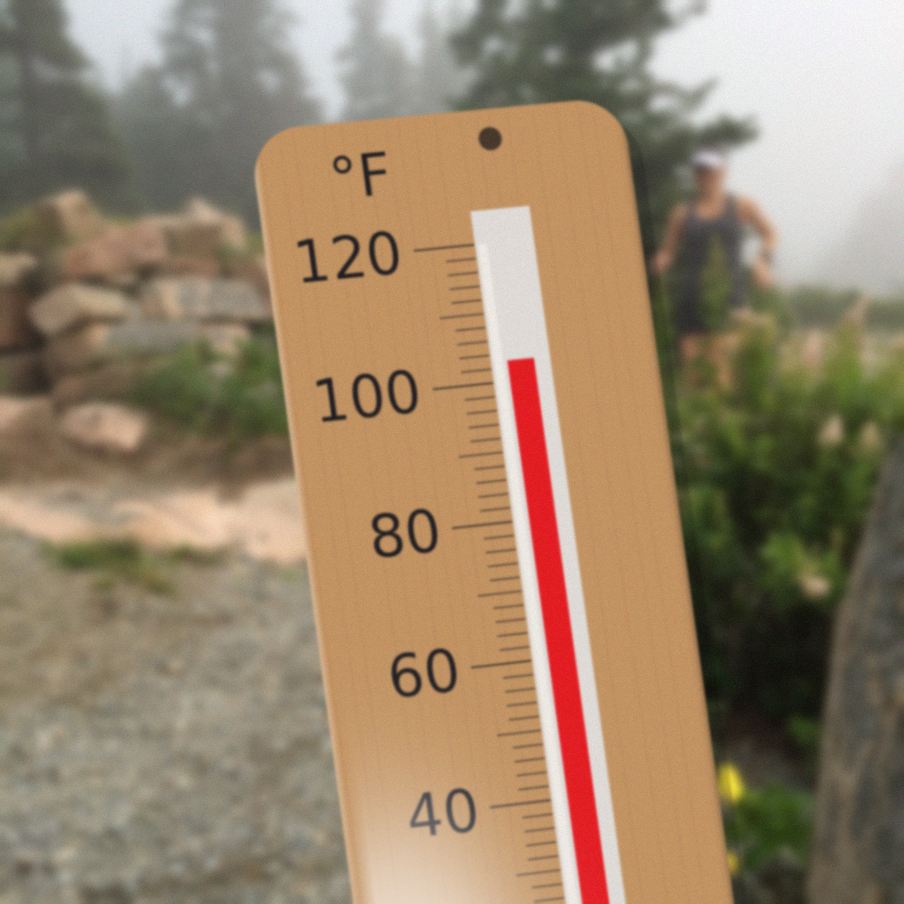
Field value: 103 °F
